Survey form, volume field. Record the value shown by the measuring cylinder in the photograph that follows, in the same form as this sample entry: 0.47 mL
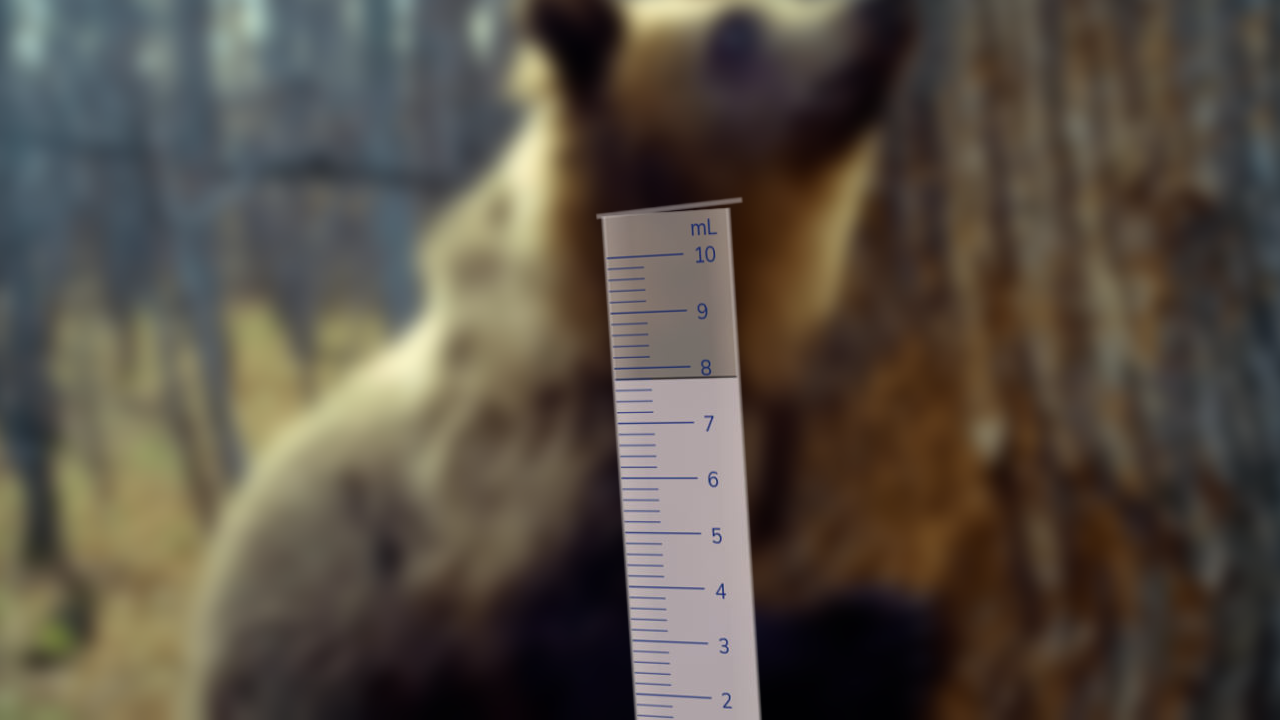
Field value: 7.8 mL
